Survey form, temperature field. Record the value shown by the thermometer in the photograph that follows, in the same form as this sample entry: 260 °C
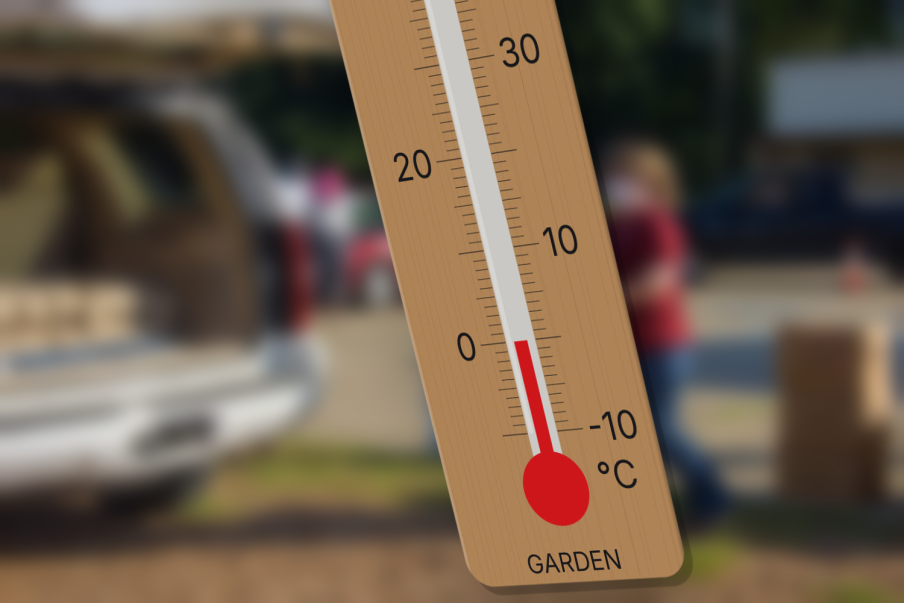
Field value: 0 °C
